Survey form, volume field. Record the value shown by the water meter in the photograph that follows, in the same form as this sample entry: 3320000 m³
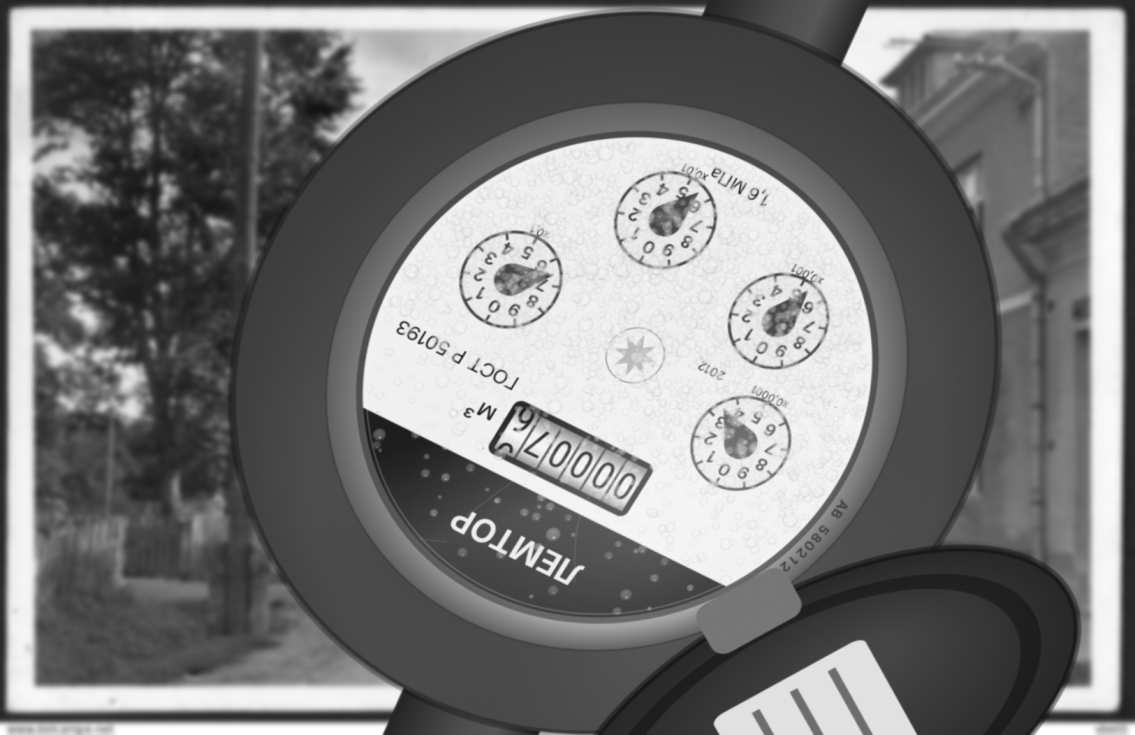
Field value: 75.6553 m³
